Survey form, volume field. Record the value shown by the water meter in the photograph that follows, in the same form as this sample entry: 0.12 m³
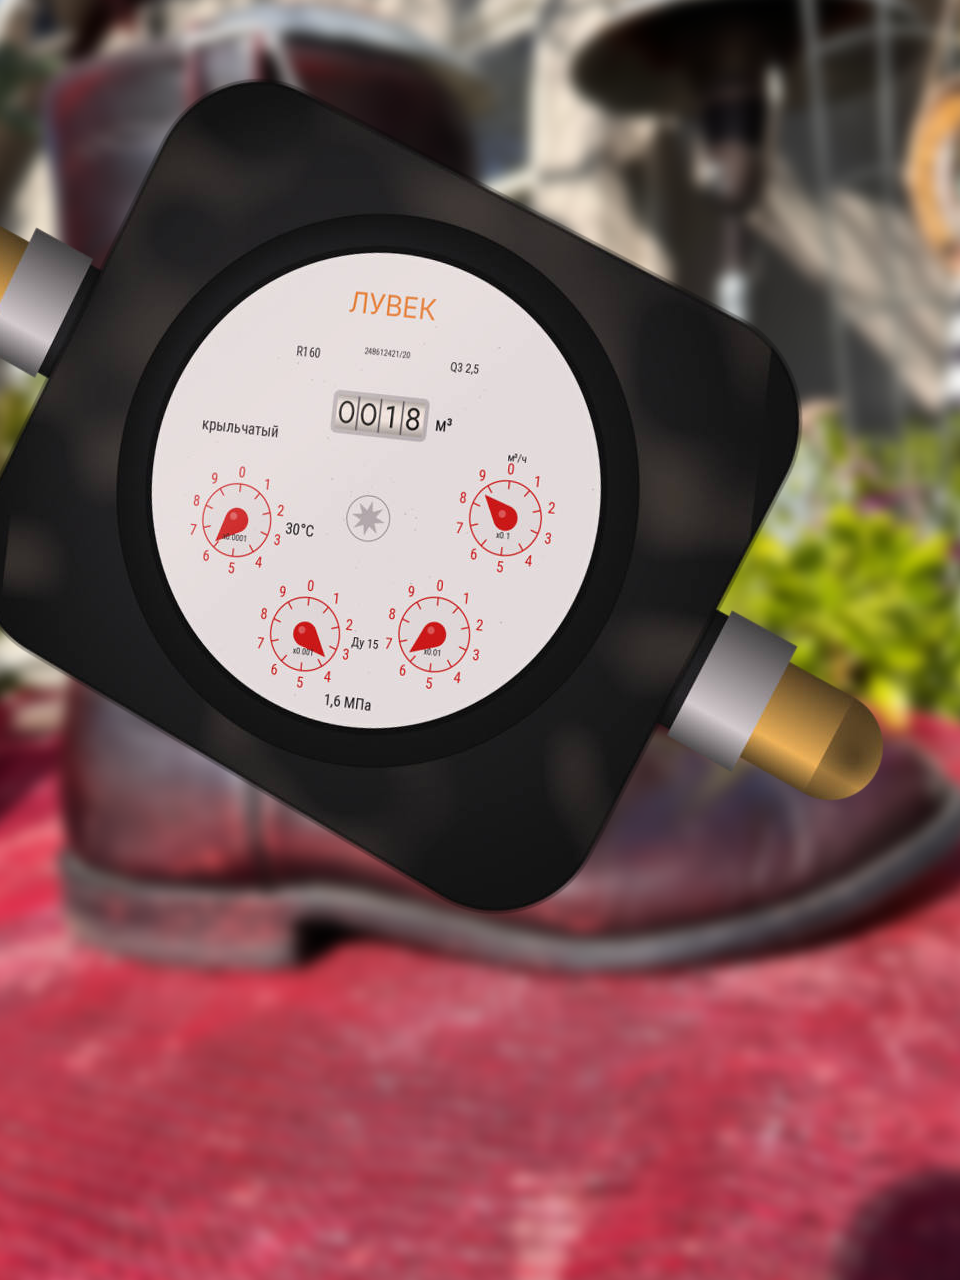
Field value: 18.8636 m³
